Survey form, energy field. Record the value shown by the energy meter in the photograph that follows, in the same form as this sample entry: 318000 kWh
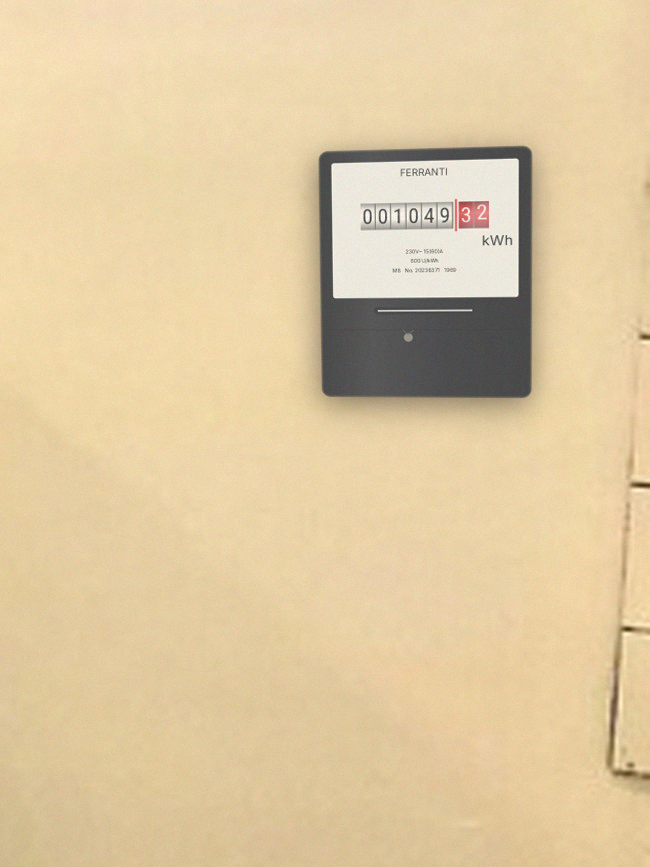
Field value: 1049.32 kWh
